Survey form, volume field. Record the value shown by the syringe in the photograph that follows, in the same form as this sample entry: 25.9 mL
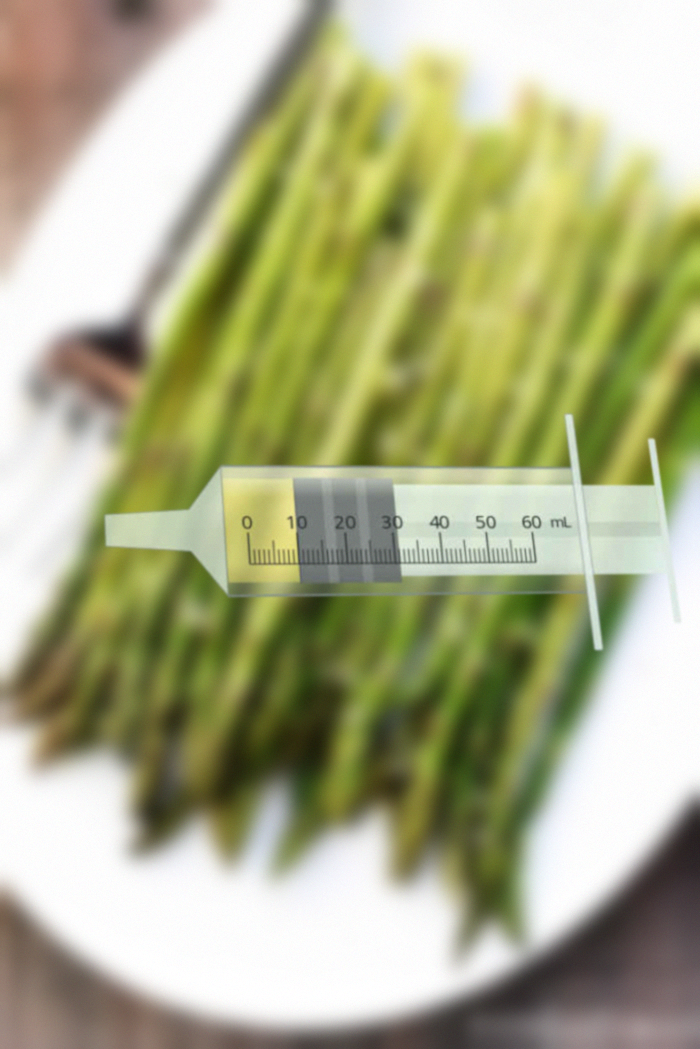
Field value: 10 mL
